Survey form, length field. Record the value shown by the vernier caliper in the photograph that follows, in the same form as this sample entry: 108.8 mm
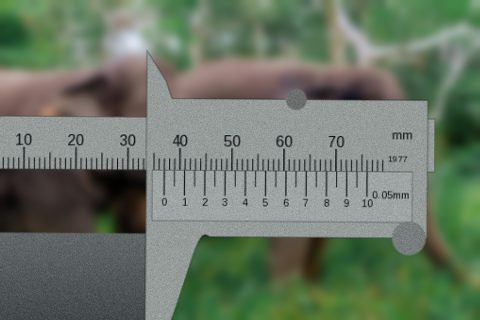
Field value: 37.0 mm
